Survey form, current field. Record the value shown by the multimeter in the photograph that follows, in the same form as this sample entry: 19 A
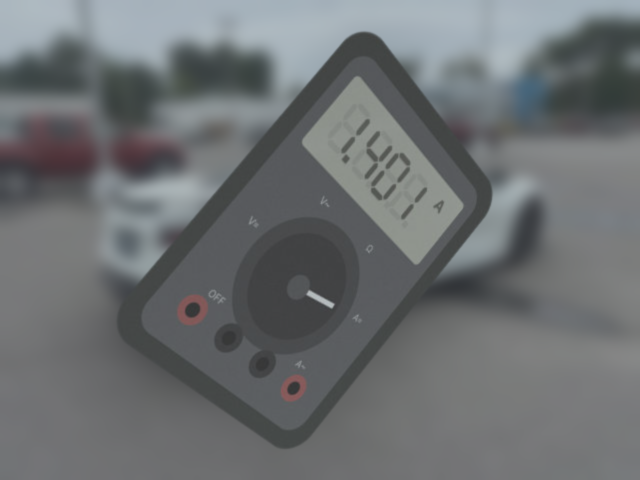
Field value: 1.401 A
